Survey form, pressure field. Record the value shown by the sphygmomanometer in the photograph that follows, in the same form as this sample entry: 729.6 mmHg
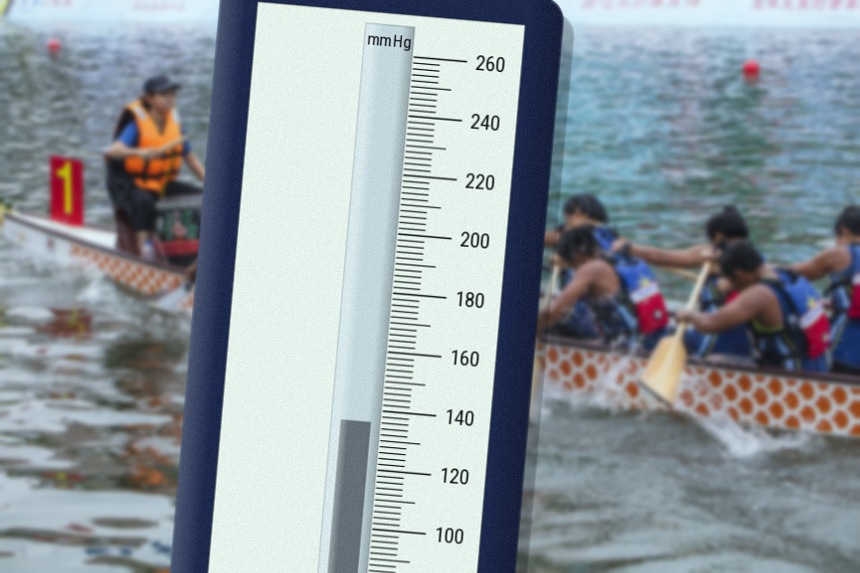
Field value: 136 mmHg
